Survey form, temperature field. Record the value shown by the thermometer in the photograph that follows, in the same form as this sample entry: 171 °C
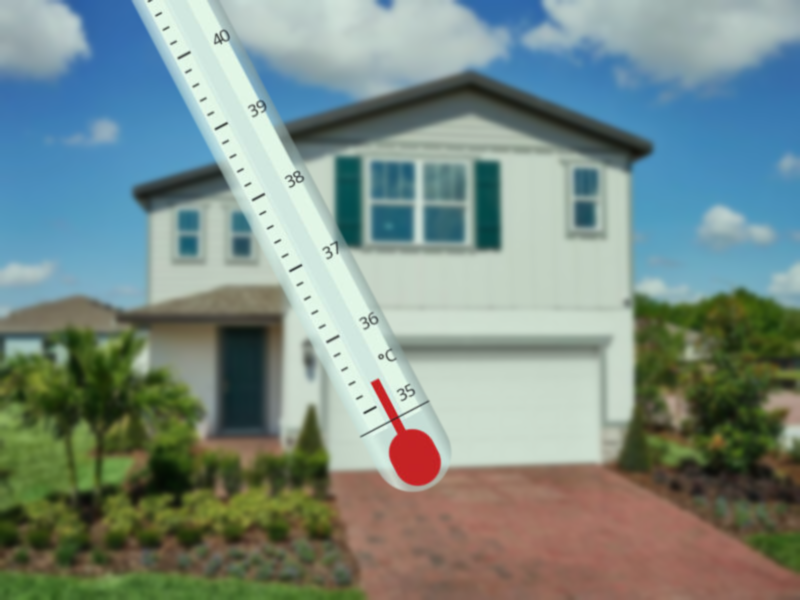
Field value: 35.3 °C
